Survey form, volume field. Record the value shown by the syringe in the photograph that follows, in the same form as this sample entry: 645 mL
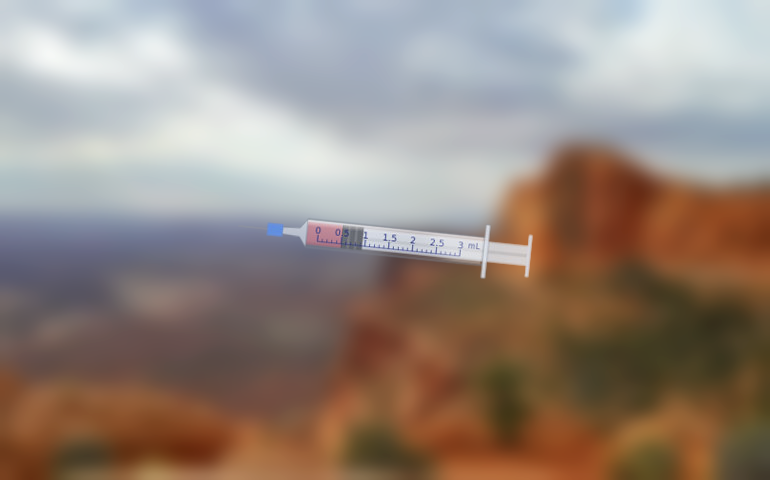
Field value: 0.5 mL
